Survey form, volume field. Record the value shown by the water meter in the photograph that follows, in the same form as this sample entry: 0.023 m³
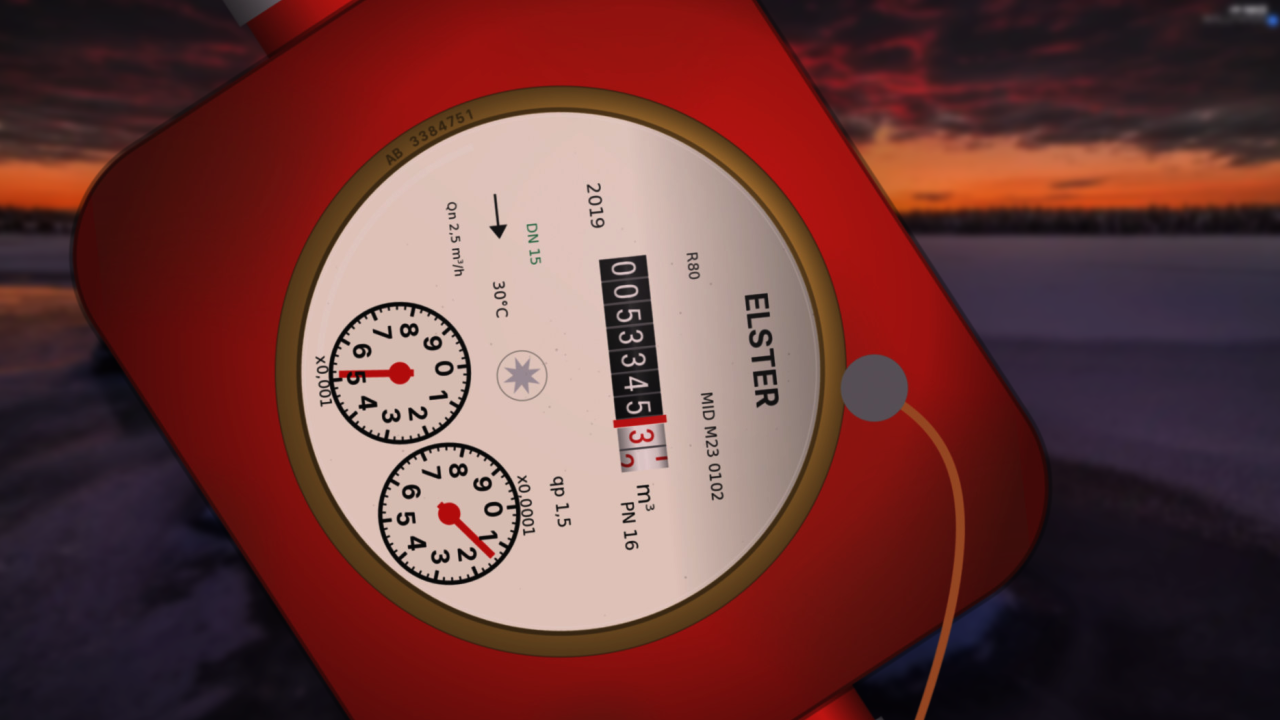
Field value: 53345.3151 m³
